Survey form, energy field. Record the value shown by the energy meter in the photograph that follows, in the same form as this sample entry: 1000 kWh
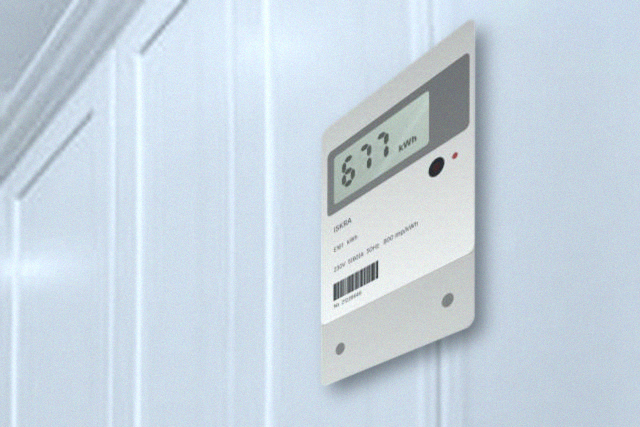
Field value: 677 kWh
